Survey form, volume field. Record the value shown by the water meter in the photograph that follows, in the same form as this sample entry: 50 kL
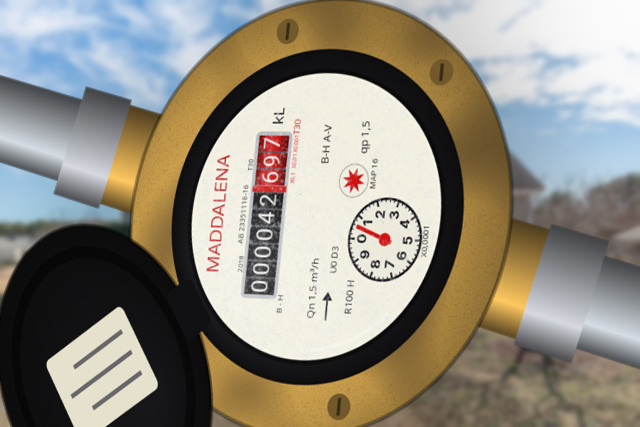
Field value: 42.6970 kL
